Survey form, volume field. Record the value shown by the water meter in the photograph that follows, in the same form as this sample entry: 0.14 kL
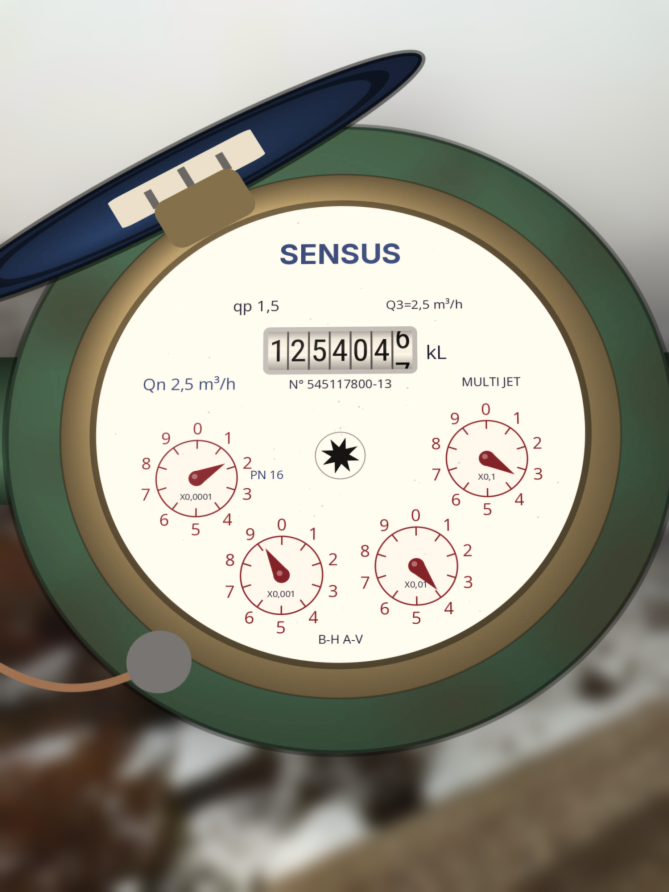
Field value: 1254046.3391 kL
